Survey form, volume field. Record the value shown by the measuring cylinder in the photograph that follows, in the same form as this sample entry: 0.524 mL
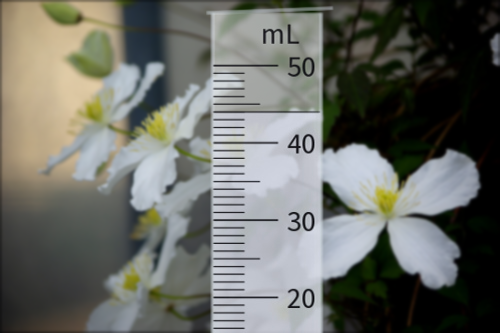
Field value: 44 mL
